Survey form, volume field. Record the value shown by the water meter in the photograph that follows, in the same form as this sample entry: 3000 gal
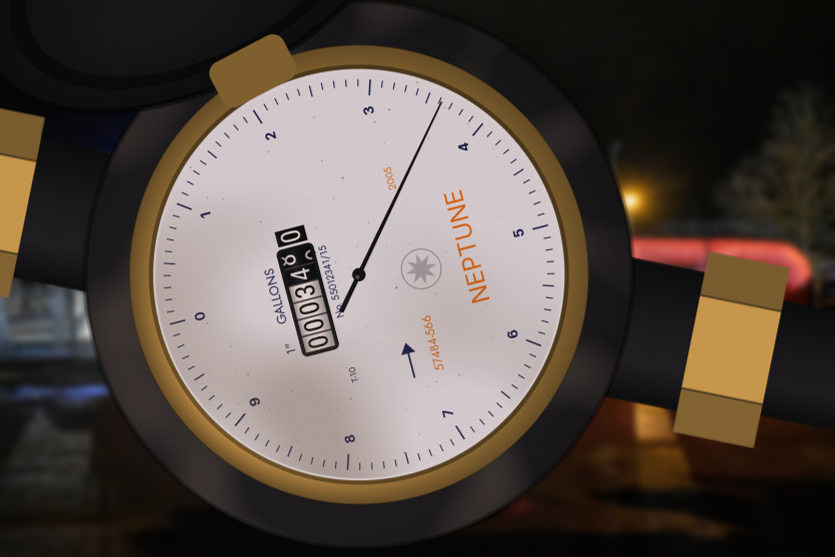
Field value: 3483.6 gal
